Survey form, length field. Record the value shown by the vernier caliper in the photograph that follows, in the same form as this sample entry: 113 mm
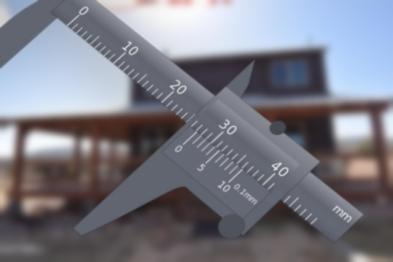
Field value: 27.2 mm
